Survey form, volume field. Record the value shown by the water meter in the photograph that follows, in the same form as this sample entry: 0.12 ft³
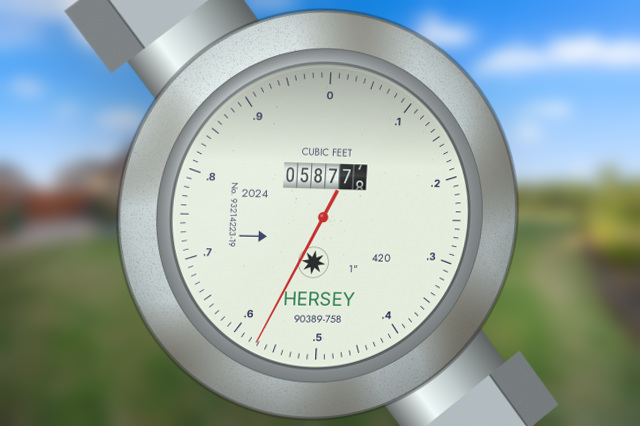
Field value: 58777.57 ft³
